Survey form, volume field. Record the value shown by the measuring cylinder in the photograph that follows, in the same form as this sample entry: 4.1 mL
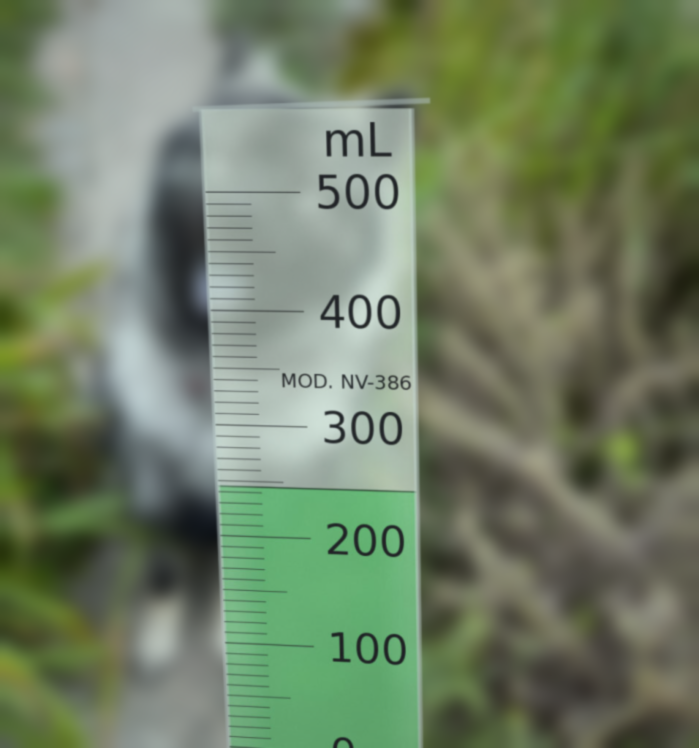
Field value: 245 mL
